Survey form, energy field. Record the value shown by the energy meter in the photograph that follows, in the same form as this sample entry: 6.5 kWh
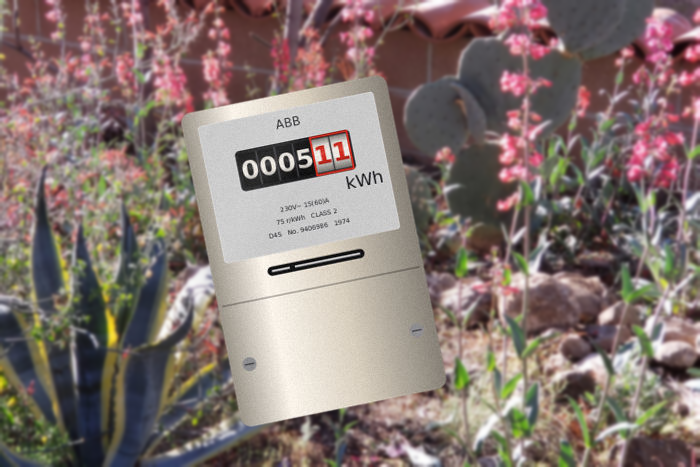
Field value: 5.11 kWh
